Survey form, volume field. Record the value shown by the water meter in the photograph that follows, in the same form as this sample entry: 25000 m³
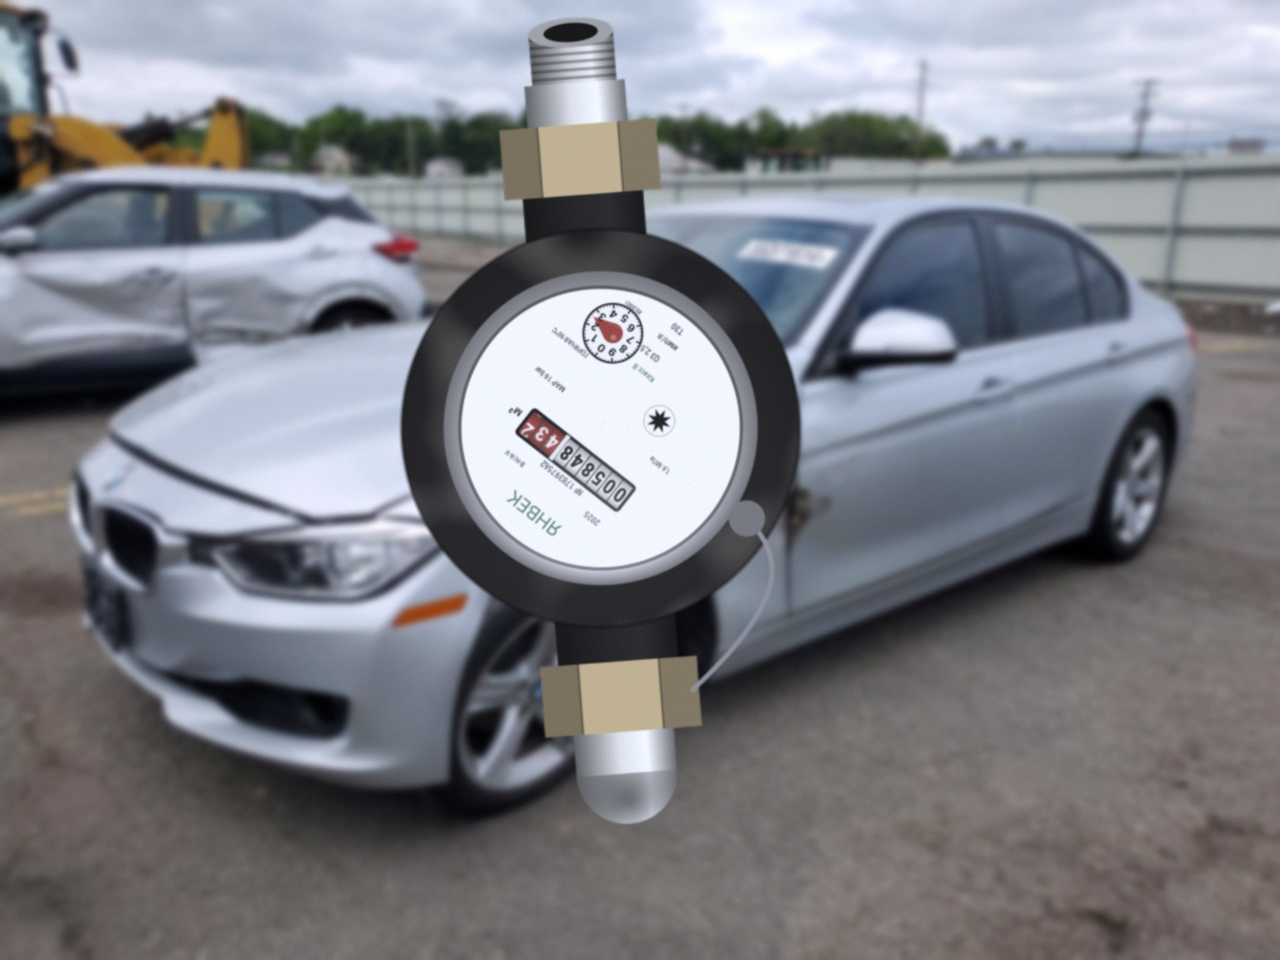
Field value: 5848.4322 m³
